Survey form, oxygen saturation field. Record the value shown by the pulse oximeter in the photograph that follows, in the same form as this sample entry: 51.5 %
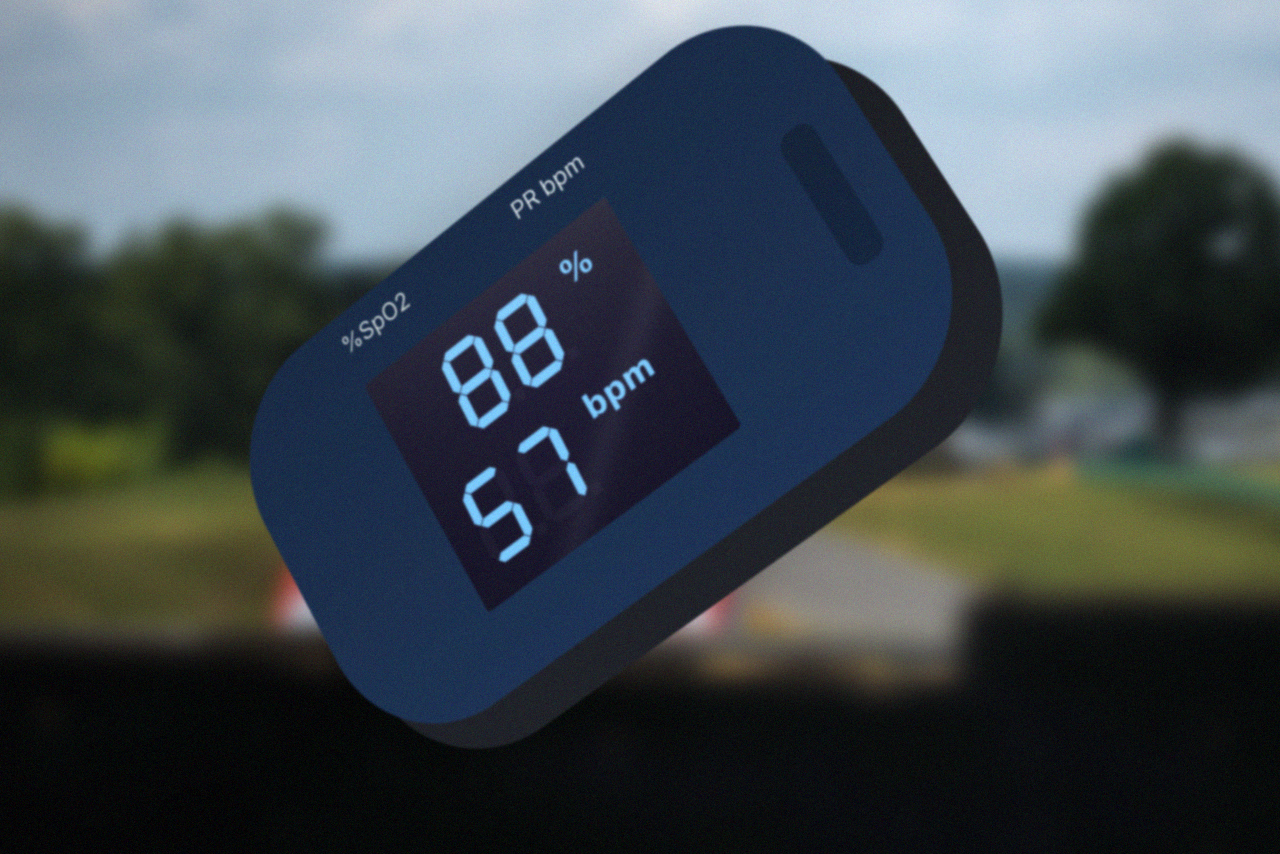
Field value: 88 %
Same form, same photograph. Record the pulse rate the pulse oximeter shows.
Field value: 57 bpm
